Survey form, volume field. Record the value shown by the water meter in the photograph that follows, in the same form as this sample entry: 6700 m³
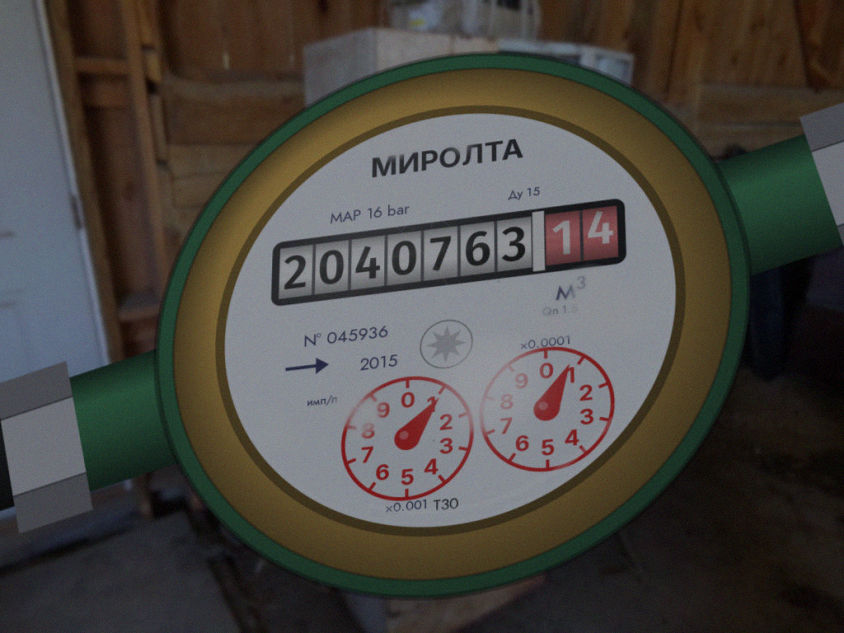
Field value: 2040763.1410 m³
